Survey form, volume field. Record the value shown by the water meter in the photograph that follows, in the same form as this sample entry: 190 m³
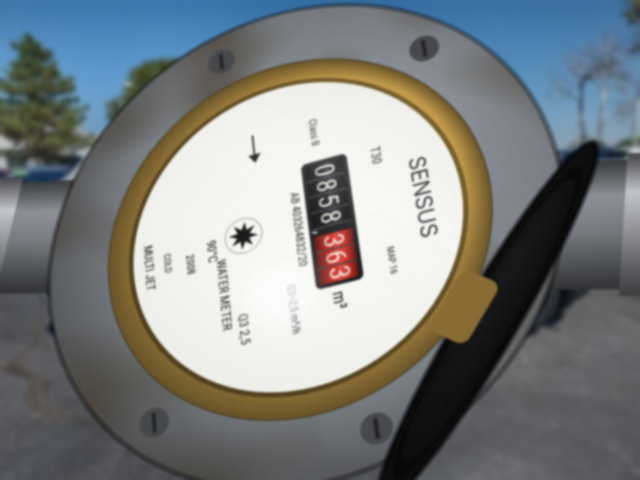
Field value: 858.363 m³
